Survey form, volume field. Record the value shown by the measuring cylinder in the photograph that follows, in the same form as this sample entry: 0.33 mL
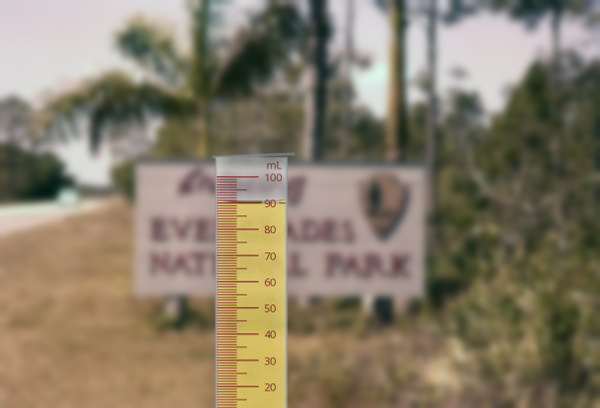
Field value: 90 mL
